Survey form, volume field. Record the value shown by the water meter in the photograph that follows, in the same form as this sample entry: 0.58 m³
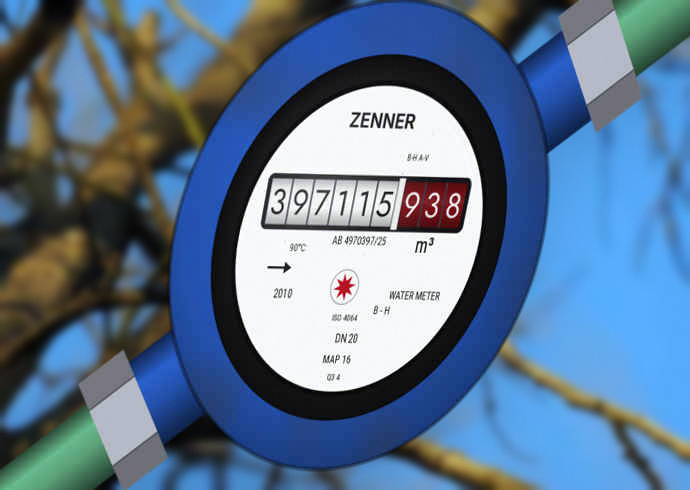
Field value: 397115.938 m³
